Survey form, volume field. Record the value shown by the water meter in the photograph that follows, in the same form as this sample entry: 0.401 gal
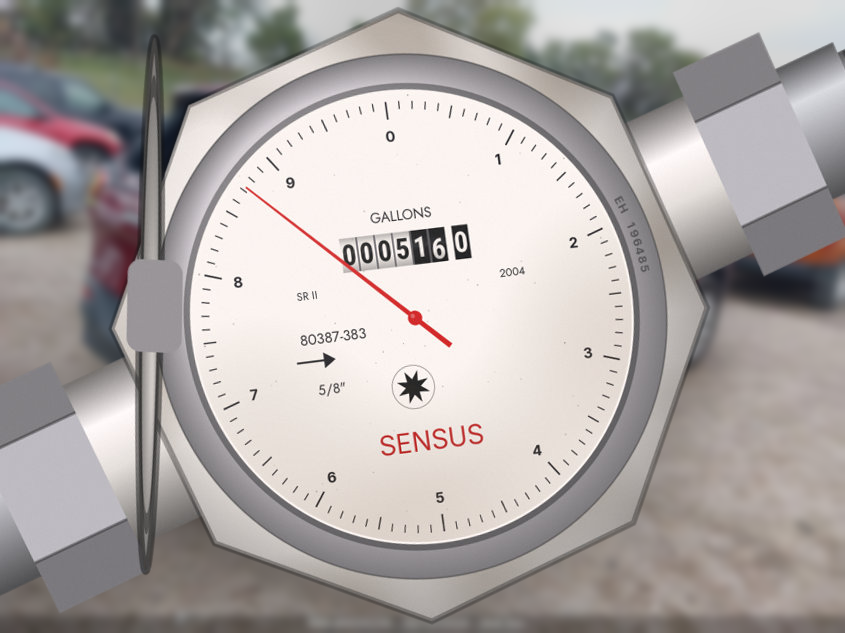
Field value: 5158.7 gal
